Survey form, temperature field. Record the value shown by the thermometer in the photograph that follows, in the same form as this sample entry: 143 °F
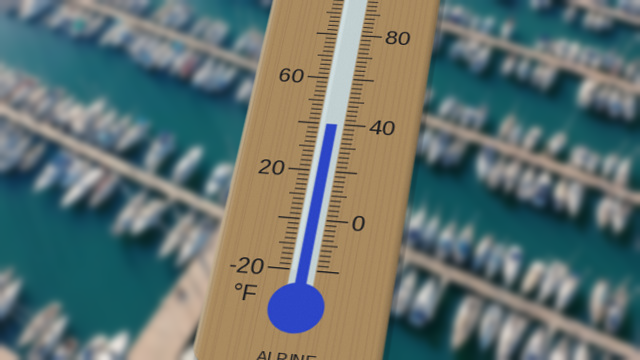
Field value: 40 °F
